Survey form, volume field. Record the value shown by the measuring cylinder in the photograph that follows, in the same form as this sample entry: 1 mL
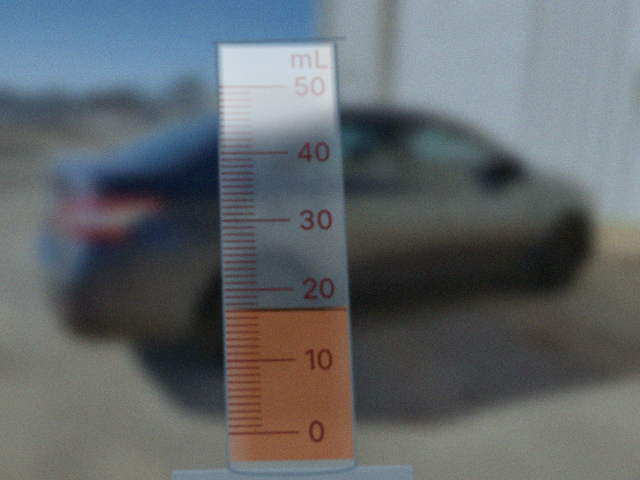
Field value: 17 mL
